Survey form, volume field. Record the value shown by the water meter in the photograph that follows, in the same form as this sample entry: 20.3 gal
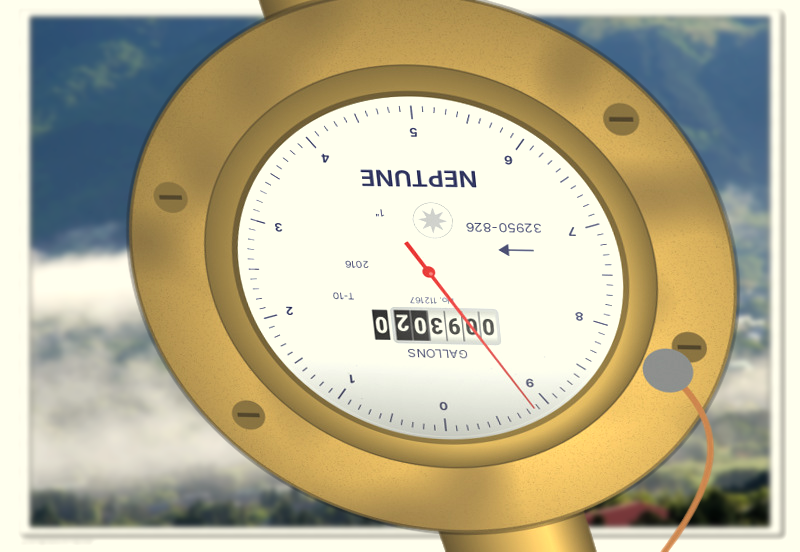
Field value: 93019.1 gal
